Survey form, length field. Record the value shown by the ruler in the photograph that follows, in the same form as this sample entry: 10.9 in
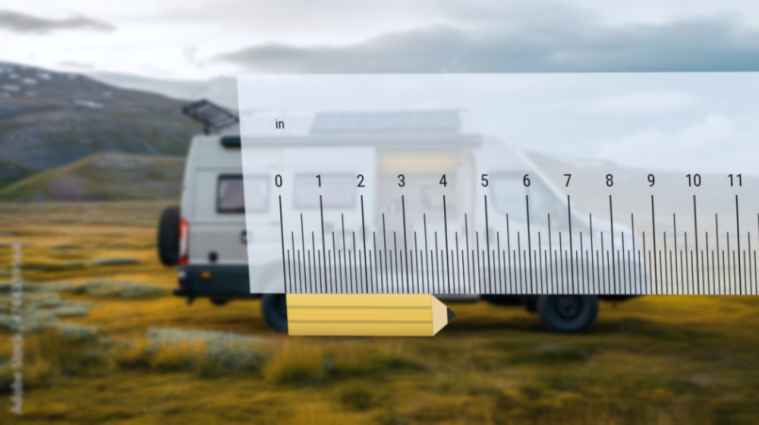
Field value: 4.125 in
